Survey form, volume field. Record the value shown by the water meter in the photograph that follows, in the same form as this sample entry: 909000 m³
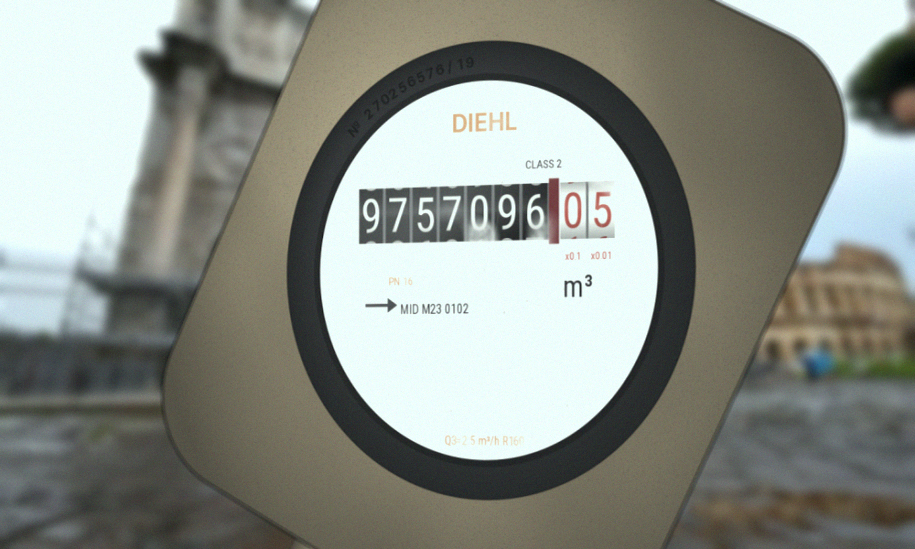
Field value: 9757096.05 m³
